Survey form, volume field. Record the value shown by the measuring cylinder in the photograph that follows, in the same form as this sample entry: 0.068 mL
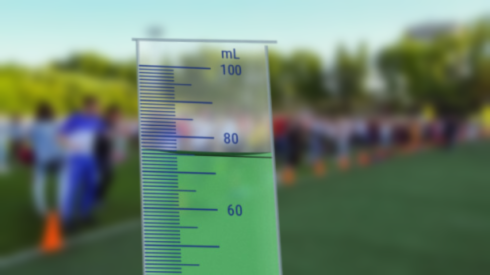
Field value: 75 mL
